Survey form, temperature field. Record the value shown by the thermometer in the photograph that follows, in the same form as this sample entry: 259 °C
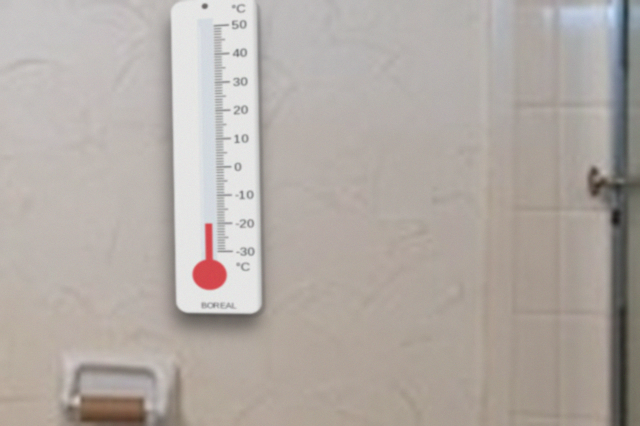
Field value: -20 °C
